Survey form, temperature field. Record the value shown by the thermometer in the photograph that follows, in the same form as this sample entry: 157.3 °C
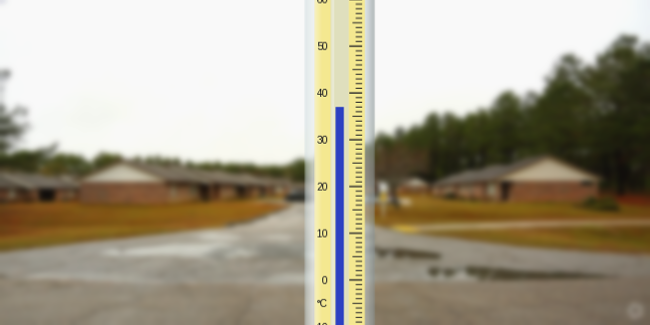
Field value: 37 °C
